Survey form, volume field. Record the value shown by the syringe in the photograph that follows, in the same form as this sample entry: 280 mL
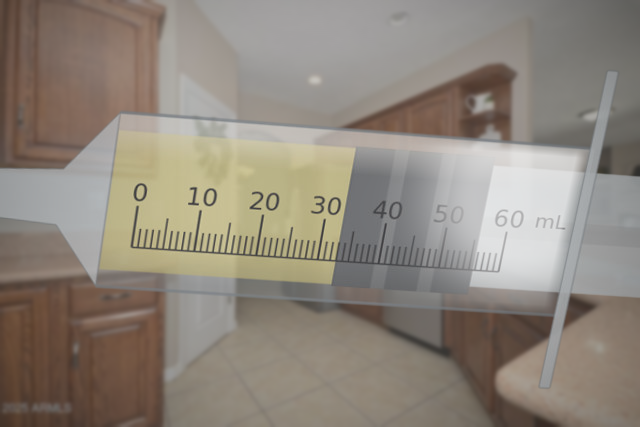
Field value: 33 mL
